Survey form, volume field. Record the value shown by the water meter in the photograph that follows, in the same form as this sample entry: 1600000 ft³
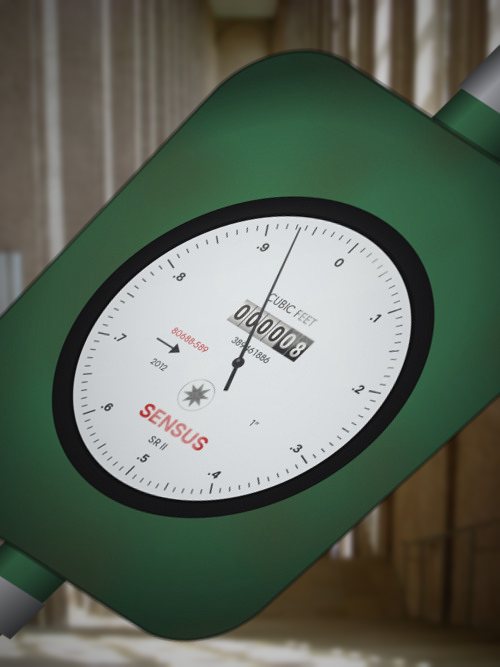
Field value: 7.93 ft³
